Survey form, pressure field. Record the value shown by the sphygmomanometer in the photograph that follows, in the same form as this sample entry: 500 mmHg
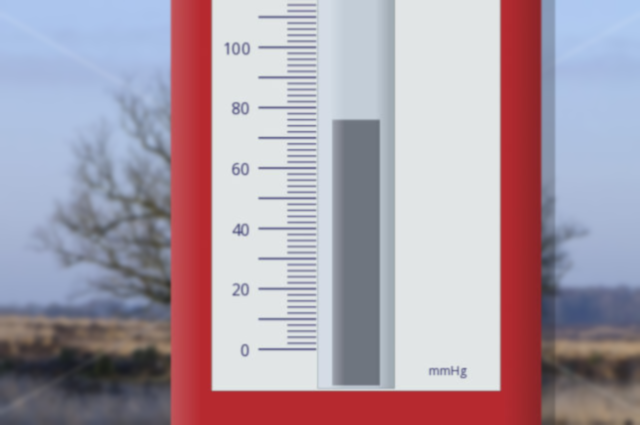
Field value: 76 mmHg
